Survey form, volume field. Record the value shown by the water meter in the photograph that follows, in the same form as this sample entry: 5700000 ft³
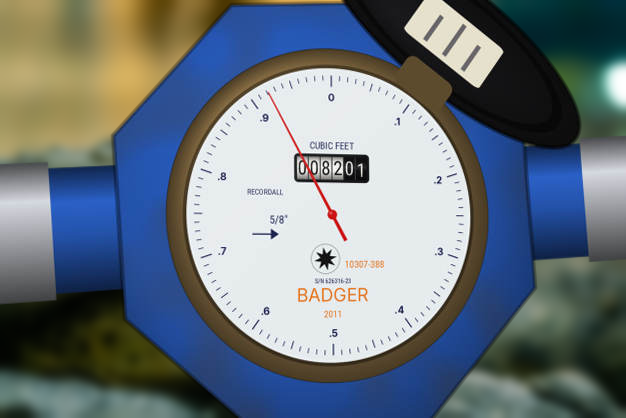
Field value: 8200.92 ft³
